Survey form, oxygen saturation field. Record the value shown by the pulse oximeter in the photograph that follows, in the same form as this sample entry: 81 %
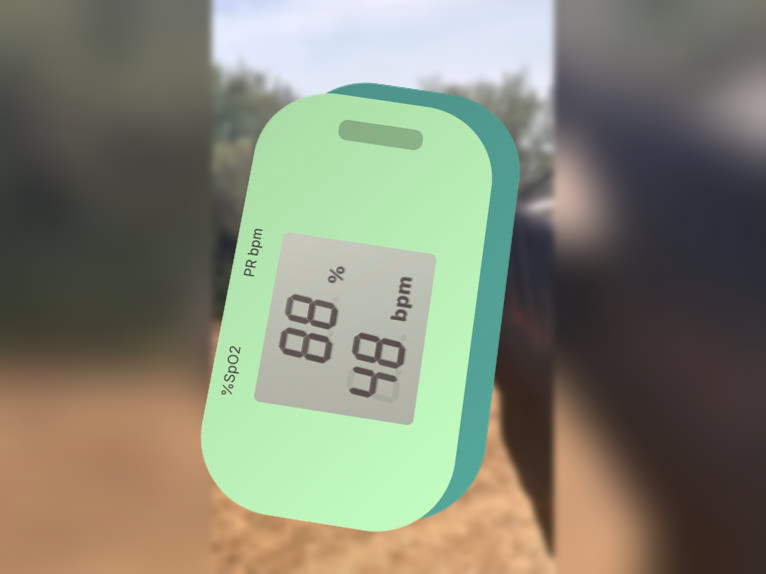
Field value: 88 %
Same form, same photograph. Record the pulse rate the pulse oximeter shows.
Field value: 48 bpm
